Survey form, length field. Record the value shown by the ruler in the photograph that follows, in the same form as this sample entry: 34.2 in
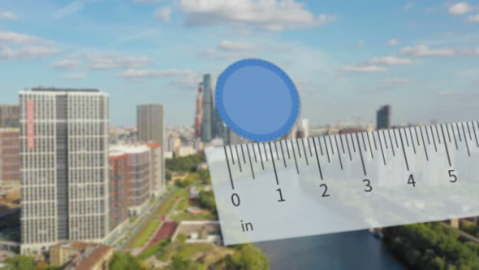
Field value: 1.875 in
